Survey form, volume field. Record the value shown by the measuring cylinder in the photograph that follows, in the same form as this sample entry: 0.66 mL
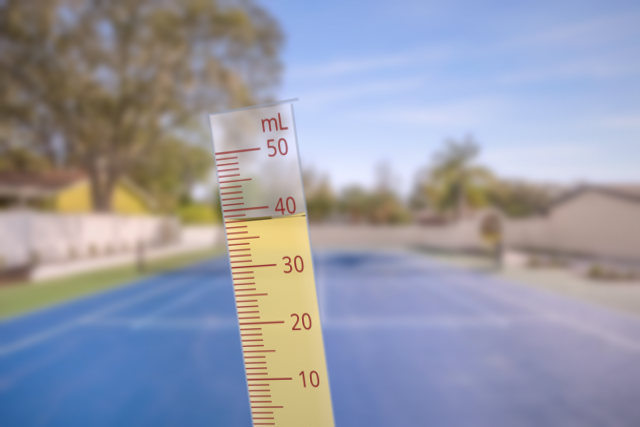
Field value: 38 mL
